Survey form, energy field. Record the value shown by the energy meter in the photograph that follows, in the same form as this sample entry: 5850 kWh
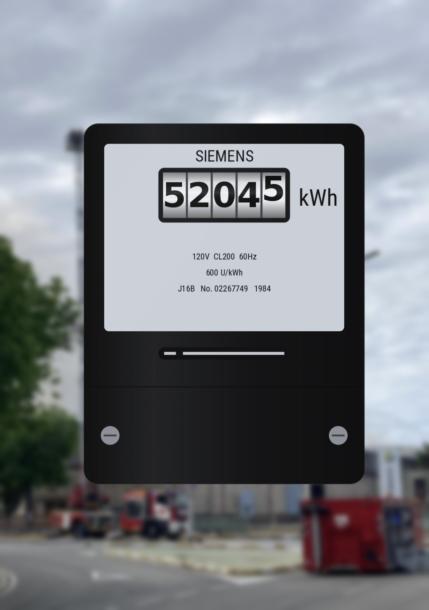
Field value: 52045 kWh
